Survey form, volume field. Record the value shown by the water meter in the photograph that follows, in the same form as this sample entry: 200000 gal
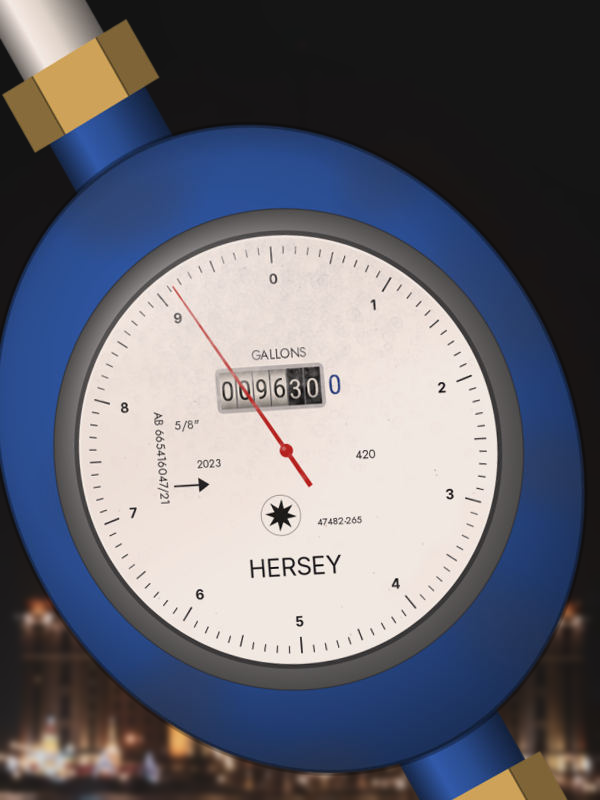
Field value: 96299.1 gal
